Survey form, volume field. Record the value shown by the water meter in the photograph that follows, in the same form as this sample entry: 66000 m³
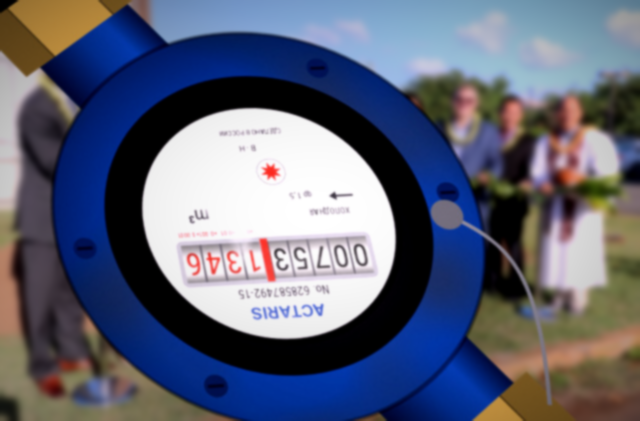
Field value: 753.1346 m³
